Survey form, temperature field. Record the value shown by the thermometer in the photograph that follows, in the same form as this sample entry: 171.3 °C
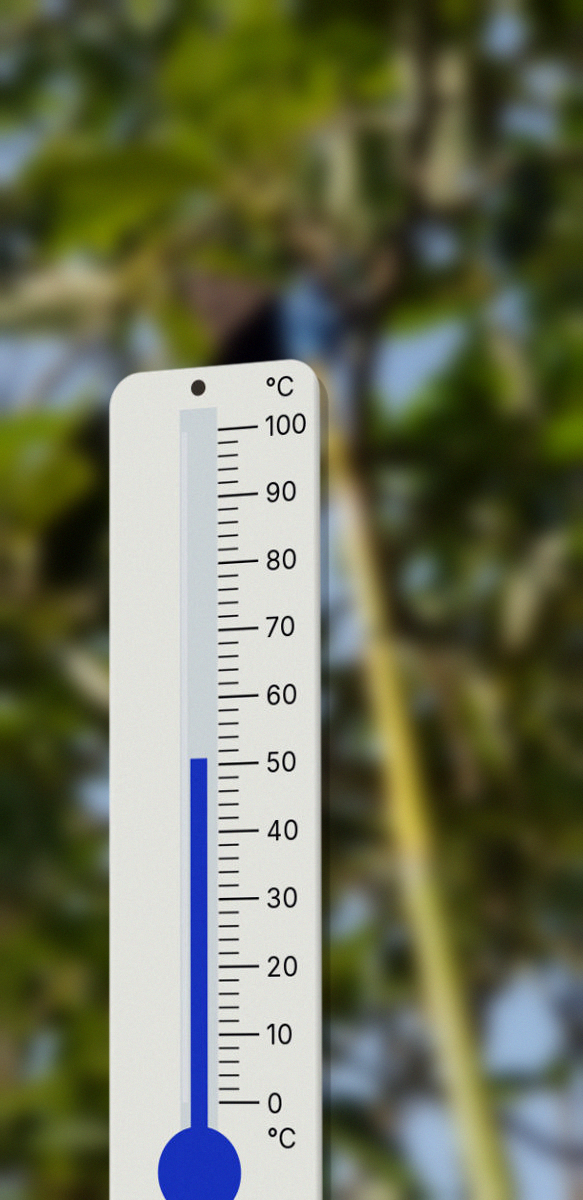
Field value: 51 °C
